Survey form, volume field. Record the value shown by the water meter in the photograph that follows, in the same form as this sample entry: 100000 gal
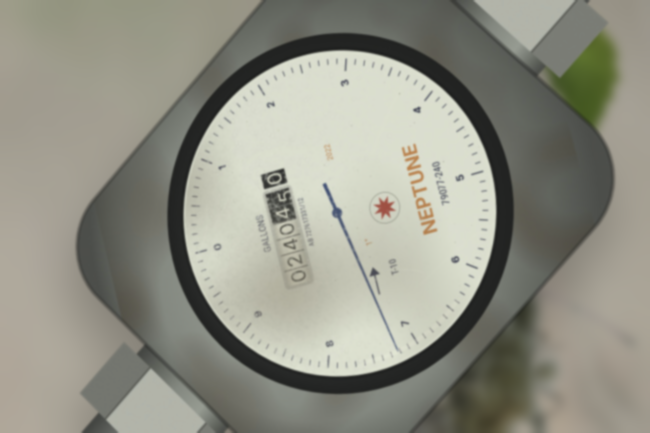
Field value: 240447.2 gal
